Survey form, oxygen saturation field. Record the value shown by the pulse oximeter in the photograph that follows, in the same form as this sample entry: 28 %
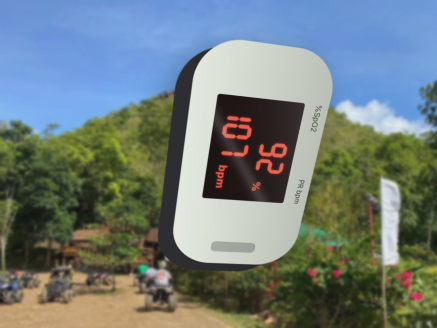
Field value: 92 %
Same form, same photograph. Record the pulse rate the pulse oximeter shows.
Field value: 107 bpm
